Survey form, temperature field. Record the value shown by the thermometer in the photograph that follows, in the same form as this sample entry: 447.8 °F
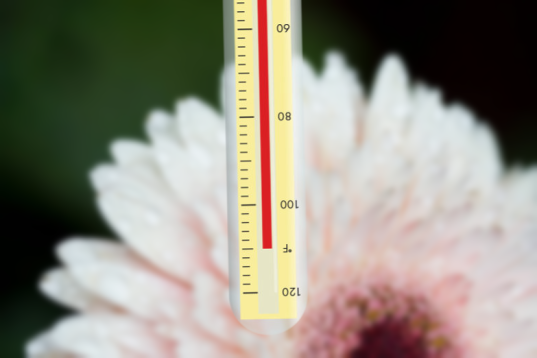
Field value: 110 °F
